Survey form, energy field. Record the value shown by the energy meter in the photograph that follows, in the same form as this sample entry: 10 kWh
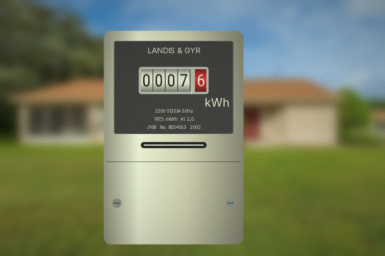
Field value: 7.6 kWh
